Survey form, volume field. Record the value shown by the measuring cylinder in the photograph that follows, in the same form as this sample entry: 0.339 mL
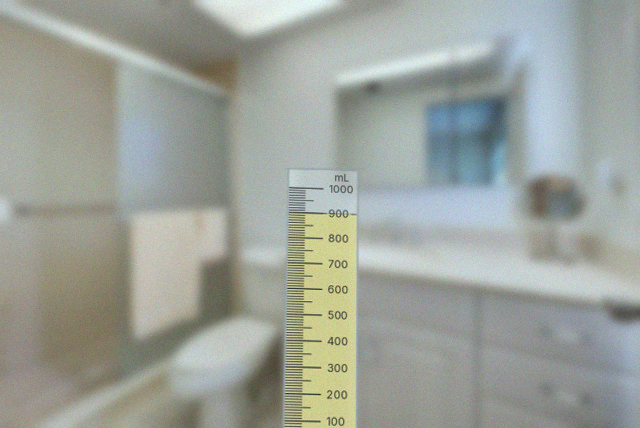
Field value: 900 mL
